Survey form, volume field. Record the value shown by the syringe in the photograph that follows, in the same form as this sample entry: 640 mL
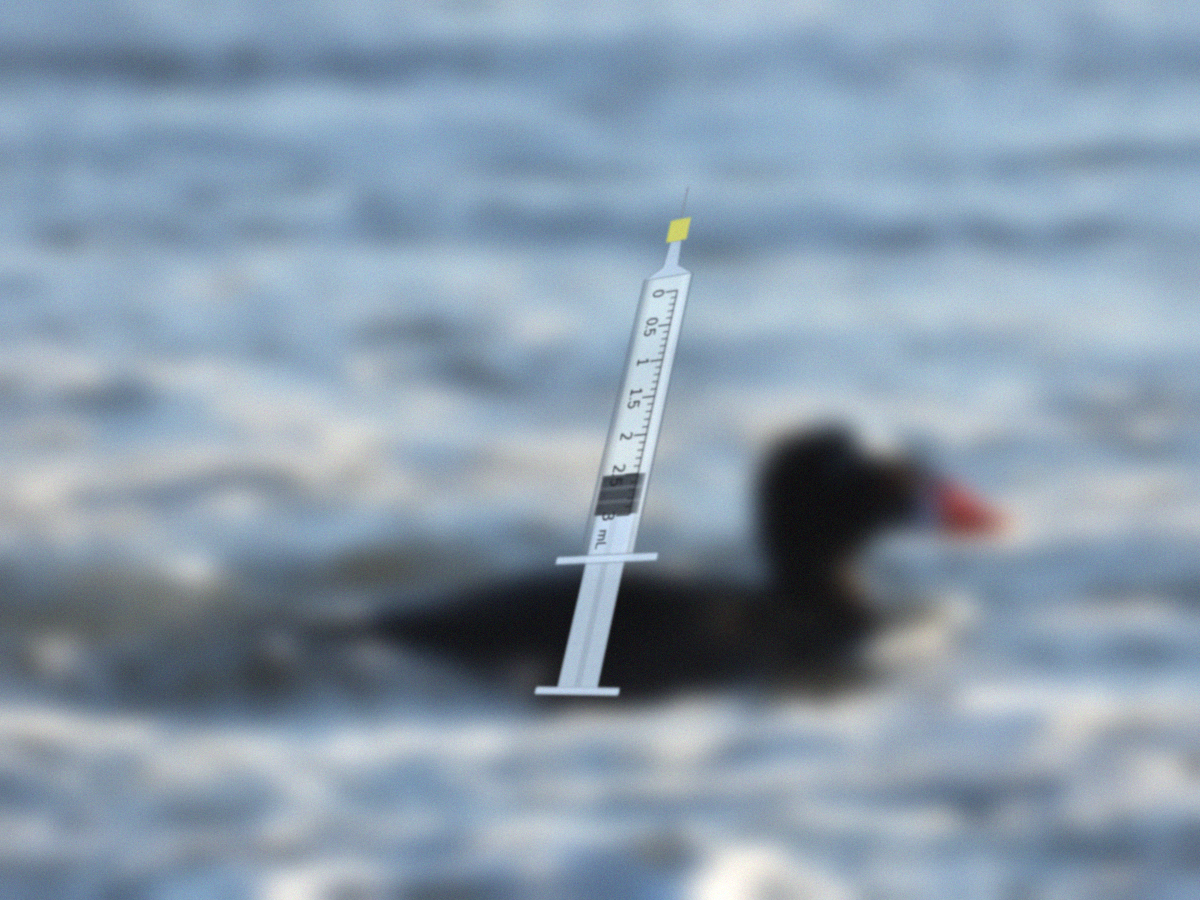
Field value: 2.5 mL
